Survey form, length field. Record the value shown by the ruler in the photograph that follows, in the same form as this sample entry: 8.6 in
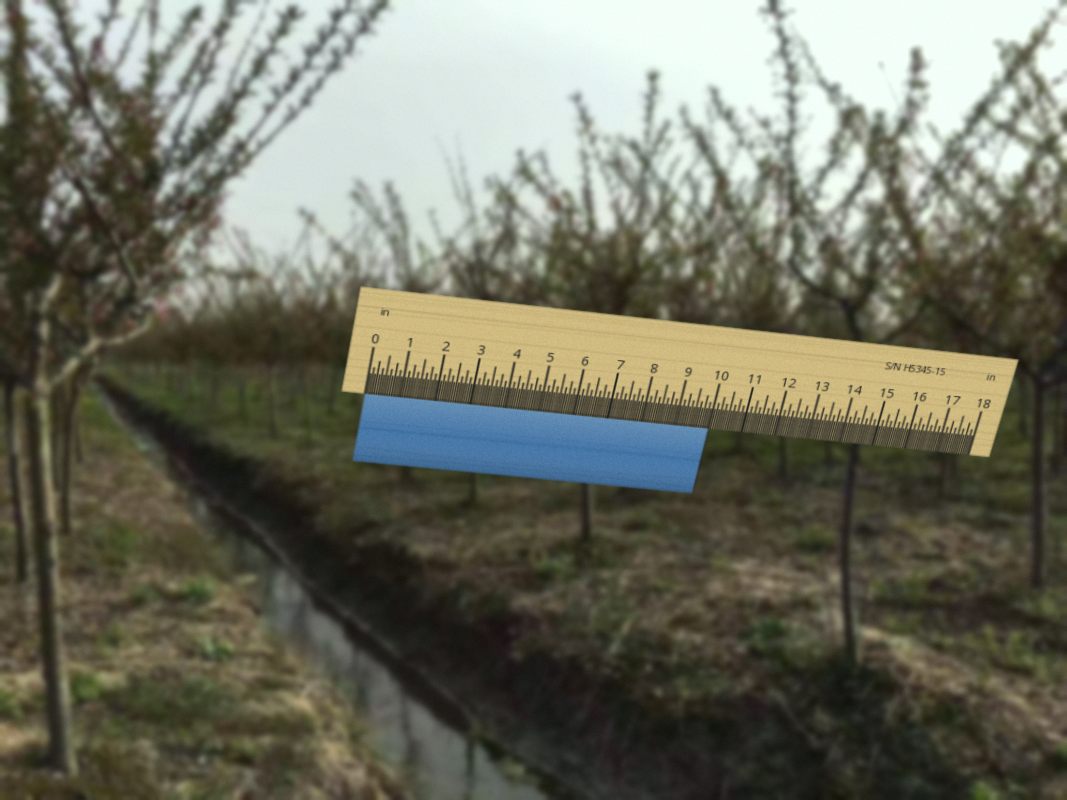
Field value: 10 in
